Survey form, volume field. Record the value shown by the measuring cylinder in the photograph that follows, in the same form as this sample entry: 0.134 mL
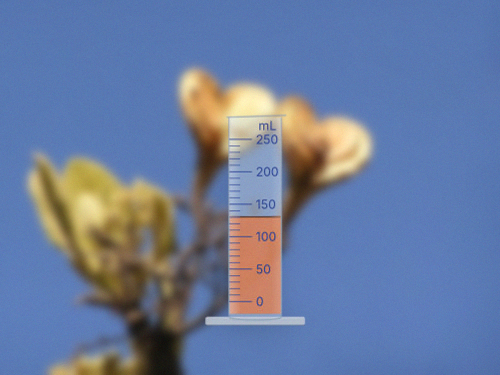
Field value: 130 mL
